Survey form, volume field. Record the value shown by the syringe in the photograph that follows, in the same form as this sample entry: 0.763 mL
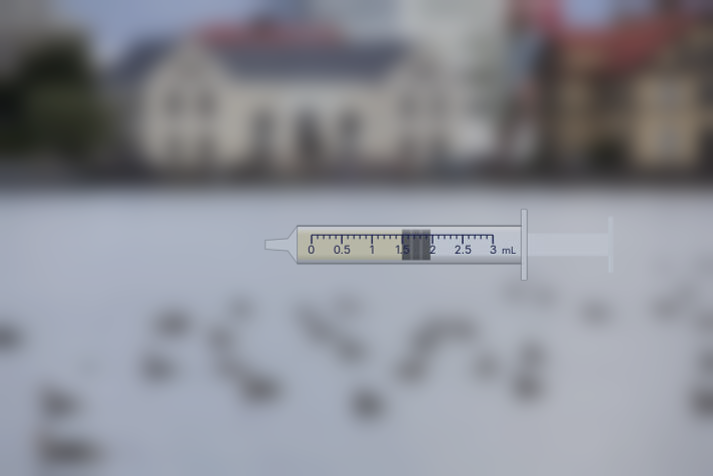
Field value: 1.5 mL
